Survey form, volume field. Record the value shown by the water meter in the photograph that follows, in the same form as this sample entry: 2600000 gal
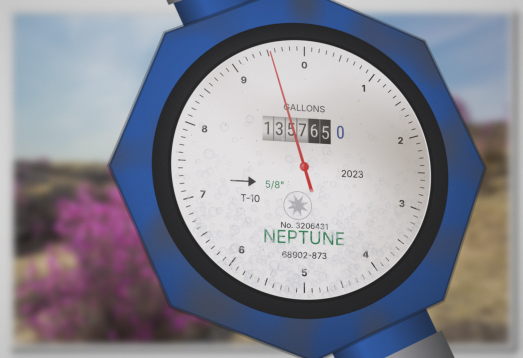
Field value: 1357649.5 gal
